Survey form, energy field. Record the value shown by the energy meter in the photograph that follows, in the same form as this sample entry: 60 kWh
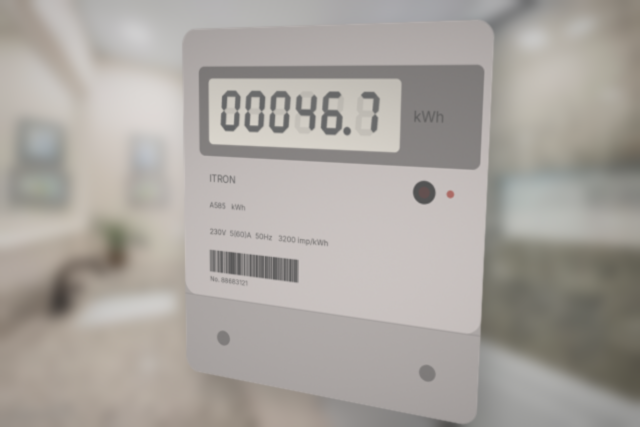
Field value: 46.7 kWh
